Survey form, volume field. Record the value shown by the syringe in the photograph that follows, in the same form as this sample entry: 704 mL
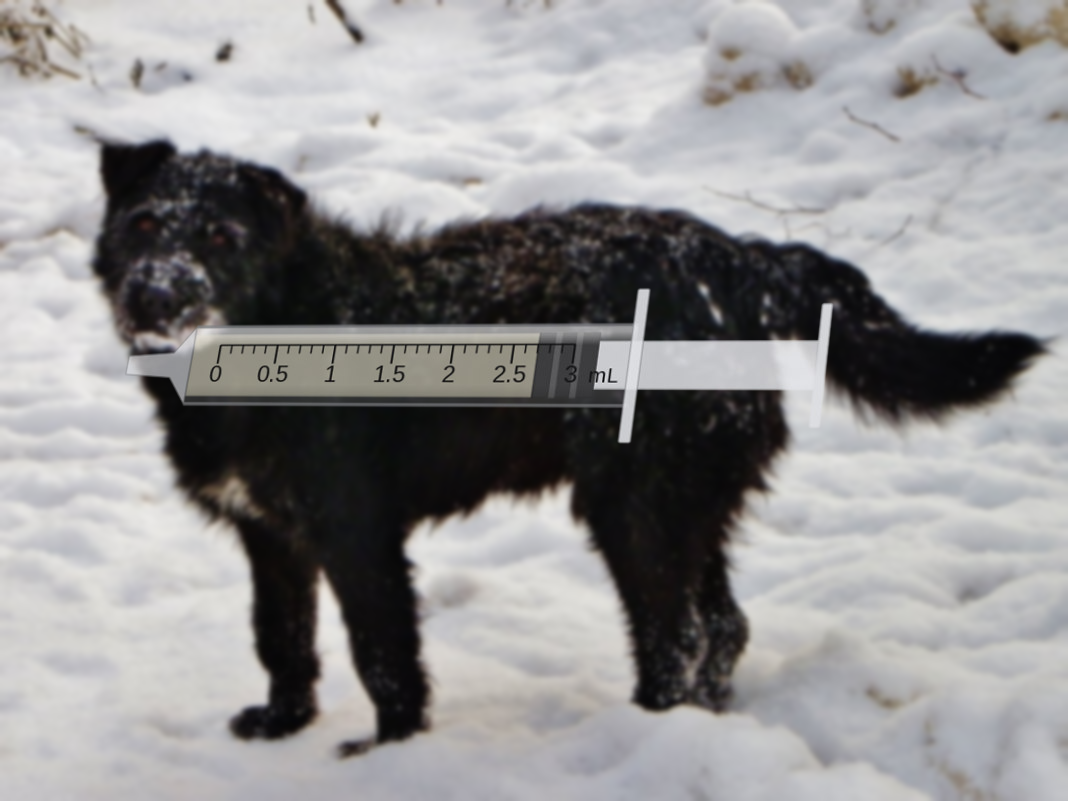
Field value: 2.7 mL
